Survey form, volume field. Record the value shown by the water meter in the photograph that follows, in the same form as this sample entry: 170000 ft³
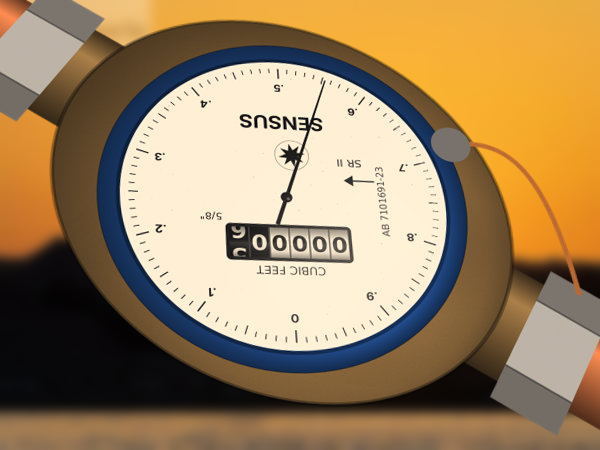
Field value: 5.55 ft³
